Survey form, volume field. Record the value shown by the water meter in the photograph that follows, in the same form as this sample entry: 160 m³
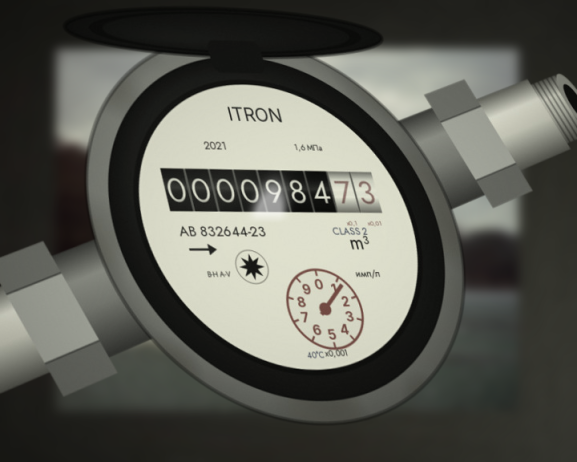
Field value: 984.731 m³
